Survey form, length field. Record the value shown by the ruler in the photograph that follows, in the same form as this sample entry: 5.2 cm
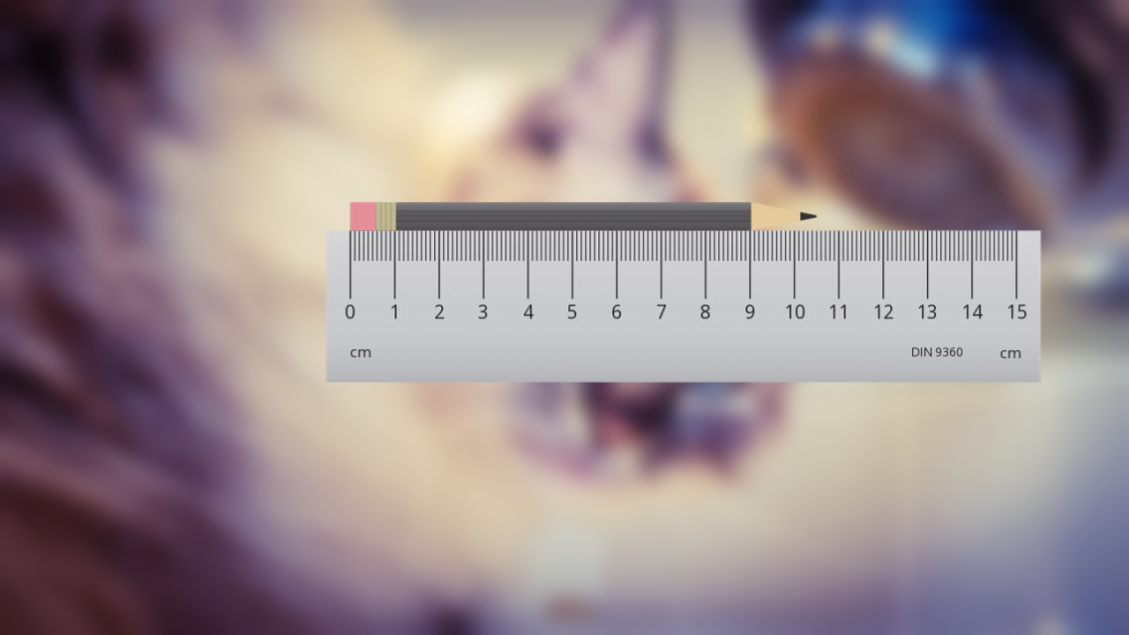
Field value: 10.5 cm
